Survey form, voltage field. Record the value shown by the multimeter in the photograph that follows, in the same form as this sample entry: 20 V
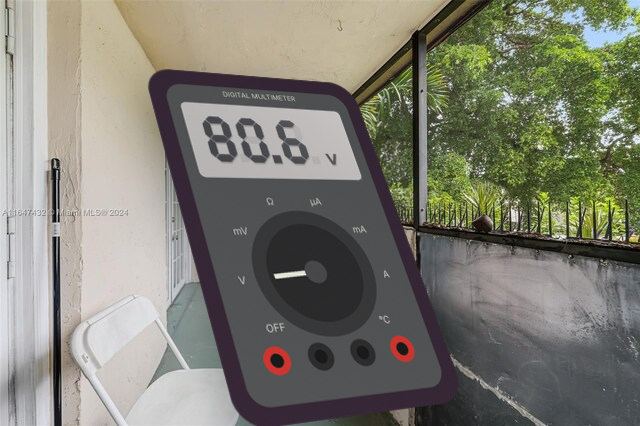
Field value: 80.6 V
